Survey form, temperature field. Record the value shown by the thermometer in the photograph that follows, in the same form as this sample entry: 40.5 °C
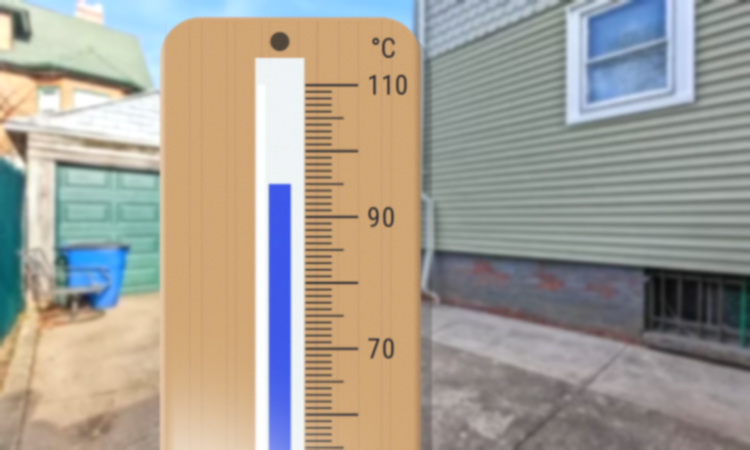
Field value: 95 °C
